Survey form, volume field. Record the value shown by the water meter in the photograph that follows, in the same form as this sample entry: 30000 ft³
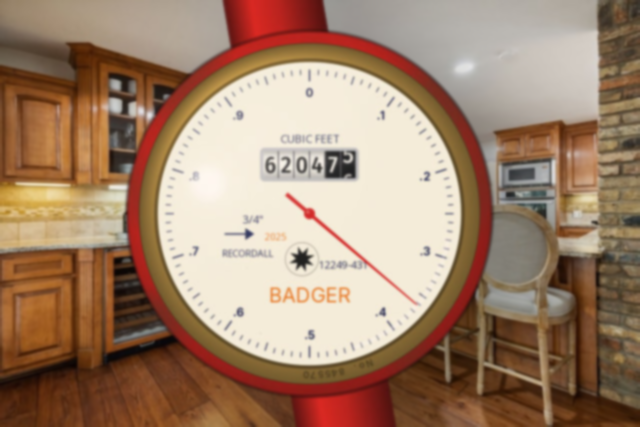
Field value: 620475.36 ft³
